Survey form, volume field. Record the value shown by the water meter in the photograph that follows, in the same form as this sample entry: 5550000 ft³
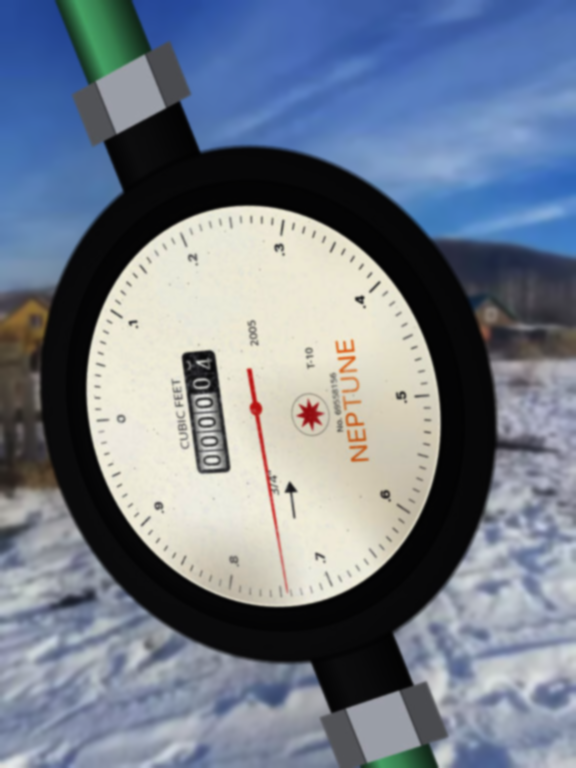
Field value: 3.74 ft³
